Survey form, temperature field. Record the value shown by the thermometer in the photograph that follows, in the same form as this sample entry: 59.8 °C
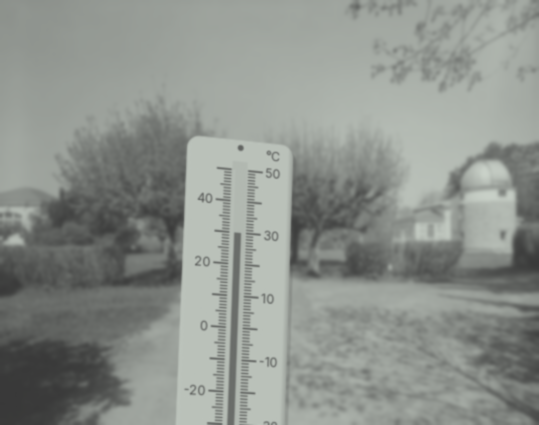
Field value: 30 °C
